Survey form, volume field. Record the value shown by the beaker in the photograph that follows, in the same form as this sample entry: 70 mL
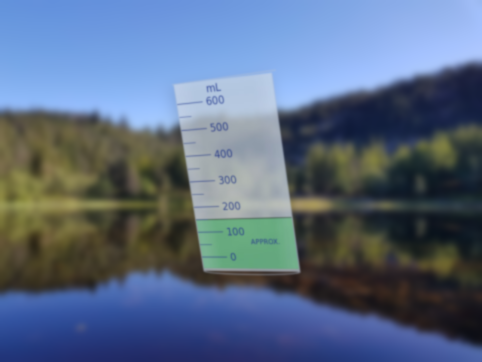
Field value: 150 mL
